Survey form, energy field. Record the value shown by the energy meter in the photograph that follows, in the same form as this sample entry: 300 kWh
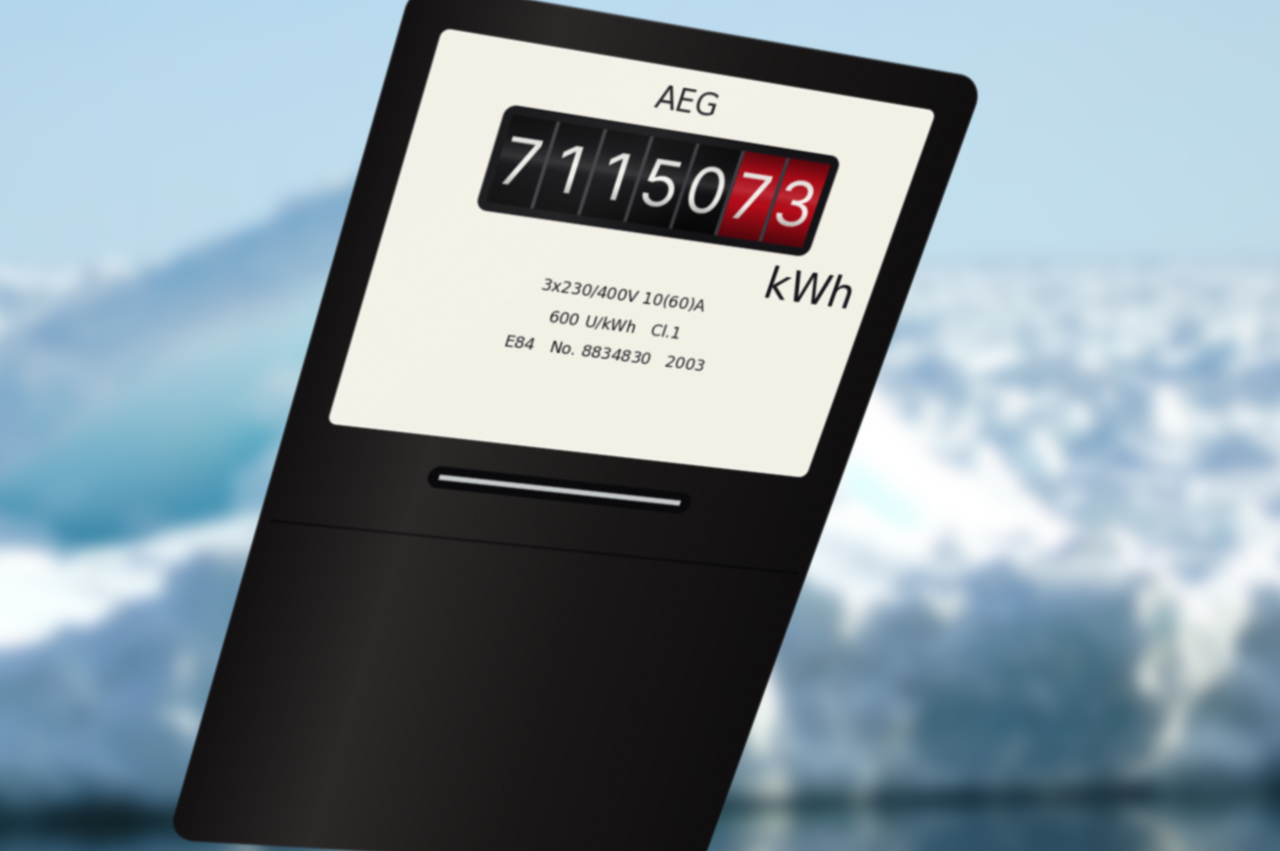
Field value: 71150.73 kWh
